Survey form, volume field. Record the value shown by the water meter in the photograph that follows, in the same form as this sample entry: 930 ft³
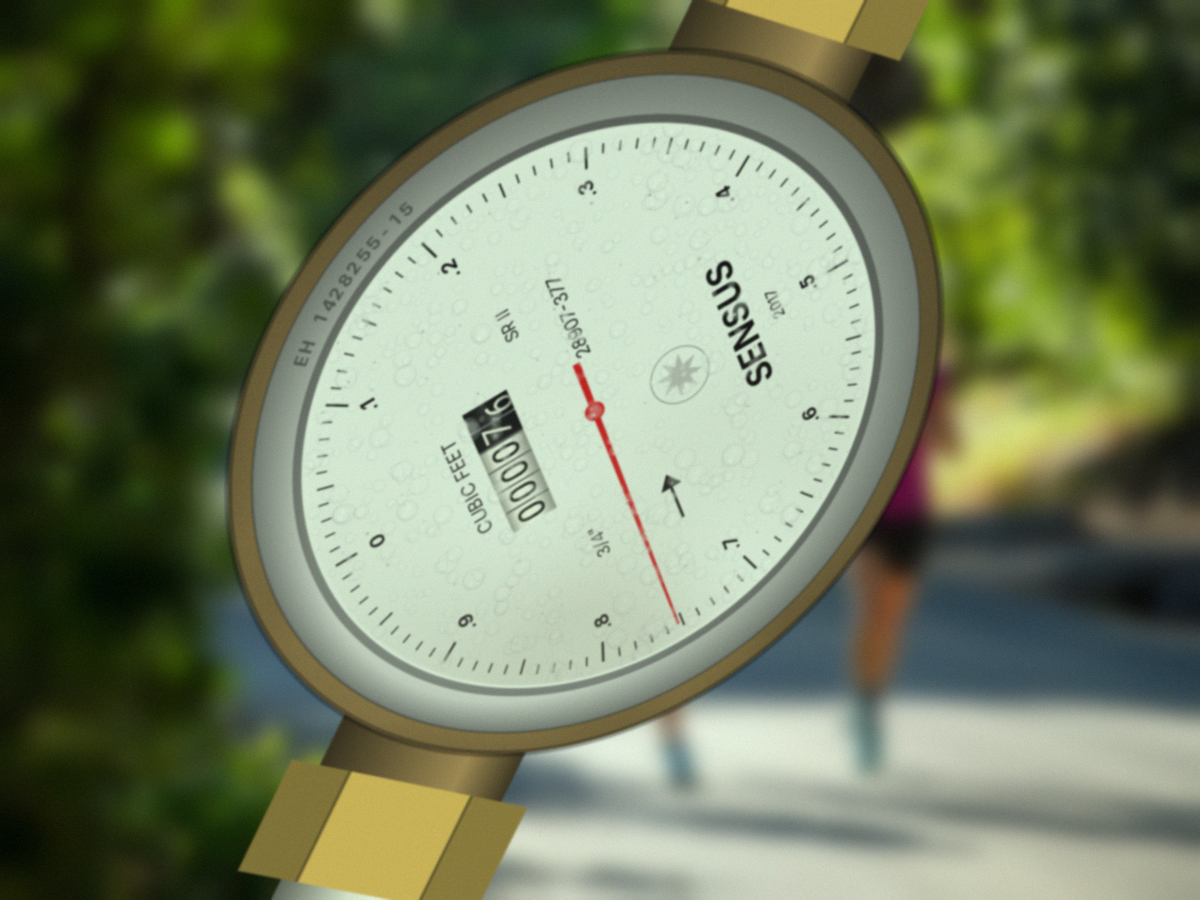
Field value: 75.75 ft³
